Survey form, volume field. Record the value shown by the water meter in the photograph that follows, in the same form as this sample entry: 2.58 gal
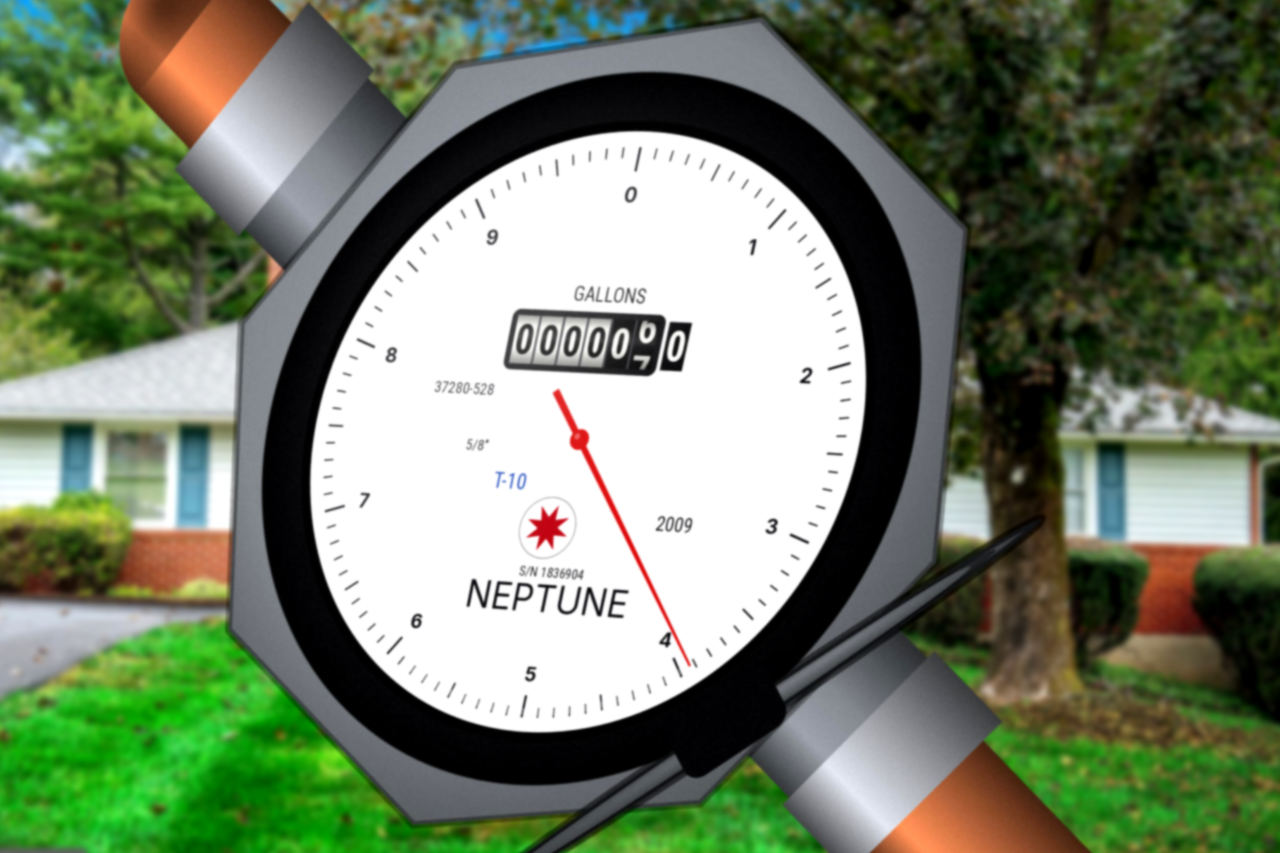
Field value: 63.9 gal
